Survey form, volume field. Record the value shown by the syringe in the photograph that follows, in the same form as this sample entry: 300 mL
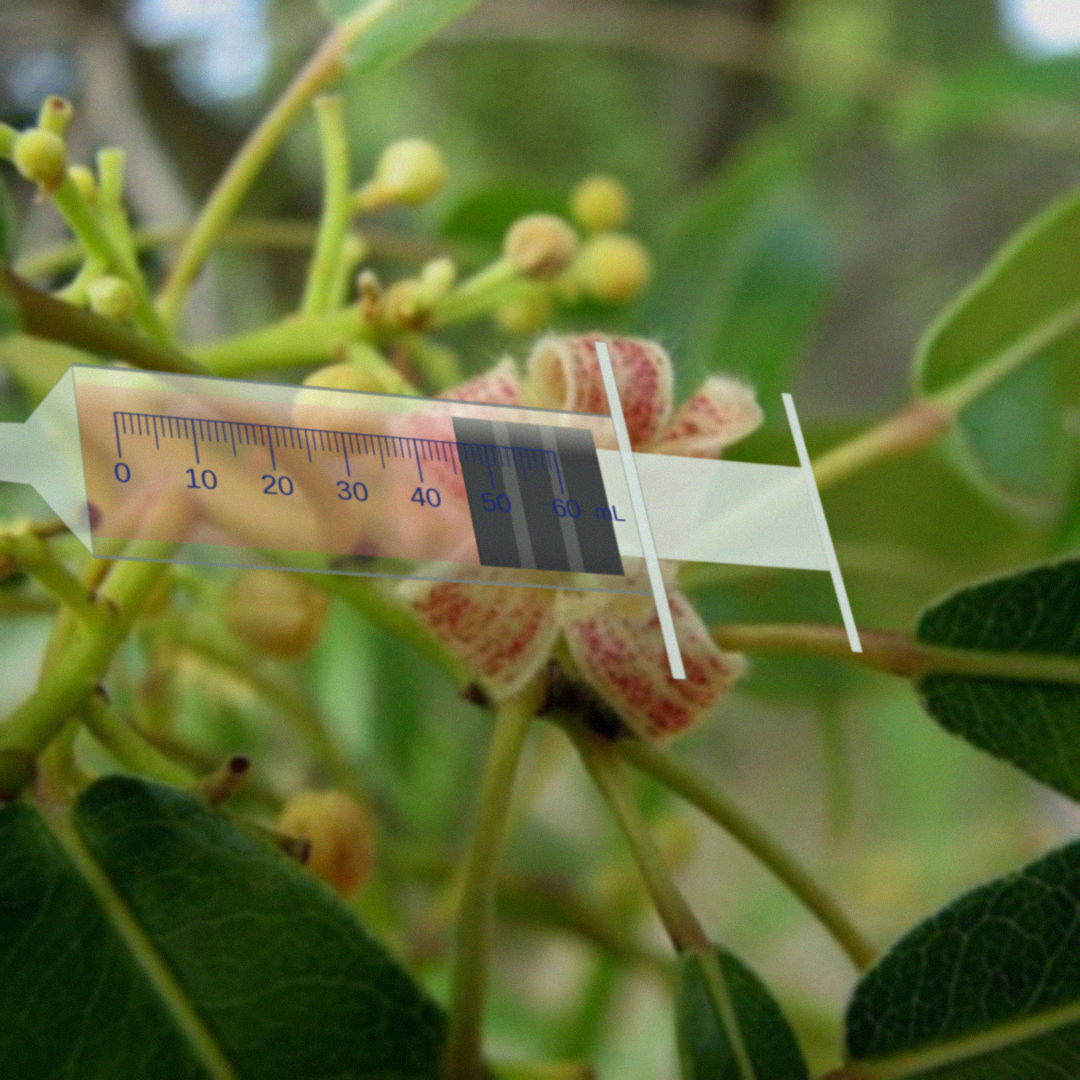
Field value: 46 mL
